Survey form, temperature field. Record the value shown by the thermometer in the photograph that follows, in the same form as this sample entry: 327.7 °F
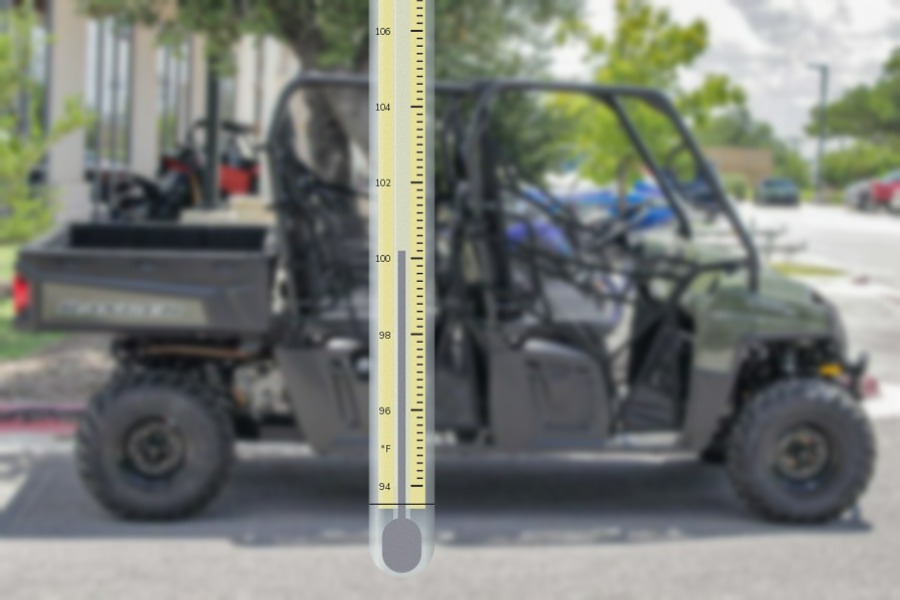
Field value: 100.2 °F
